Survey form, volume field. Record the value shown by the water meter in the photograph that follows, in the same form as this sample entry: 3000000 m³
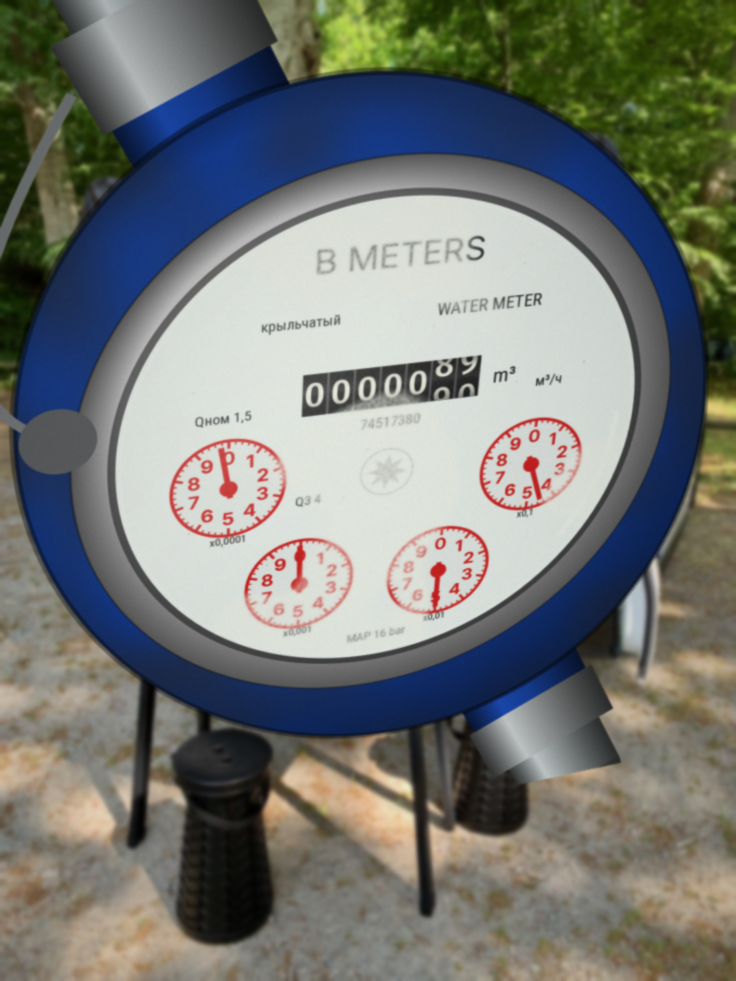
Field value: 89.4499 m³
